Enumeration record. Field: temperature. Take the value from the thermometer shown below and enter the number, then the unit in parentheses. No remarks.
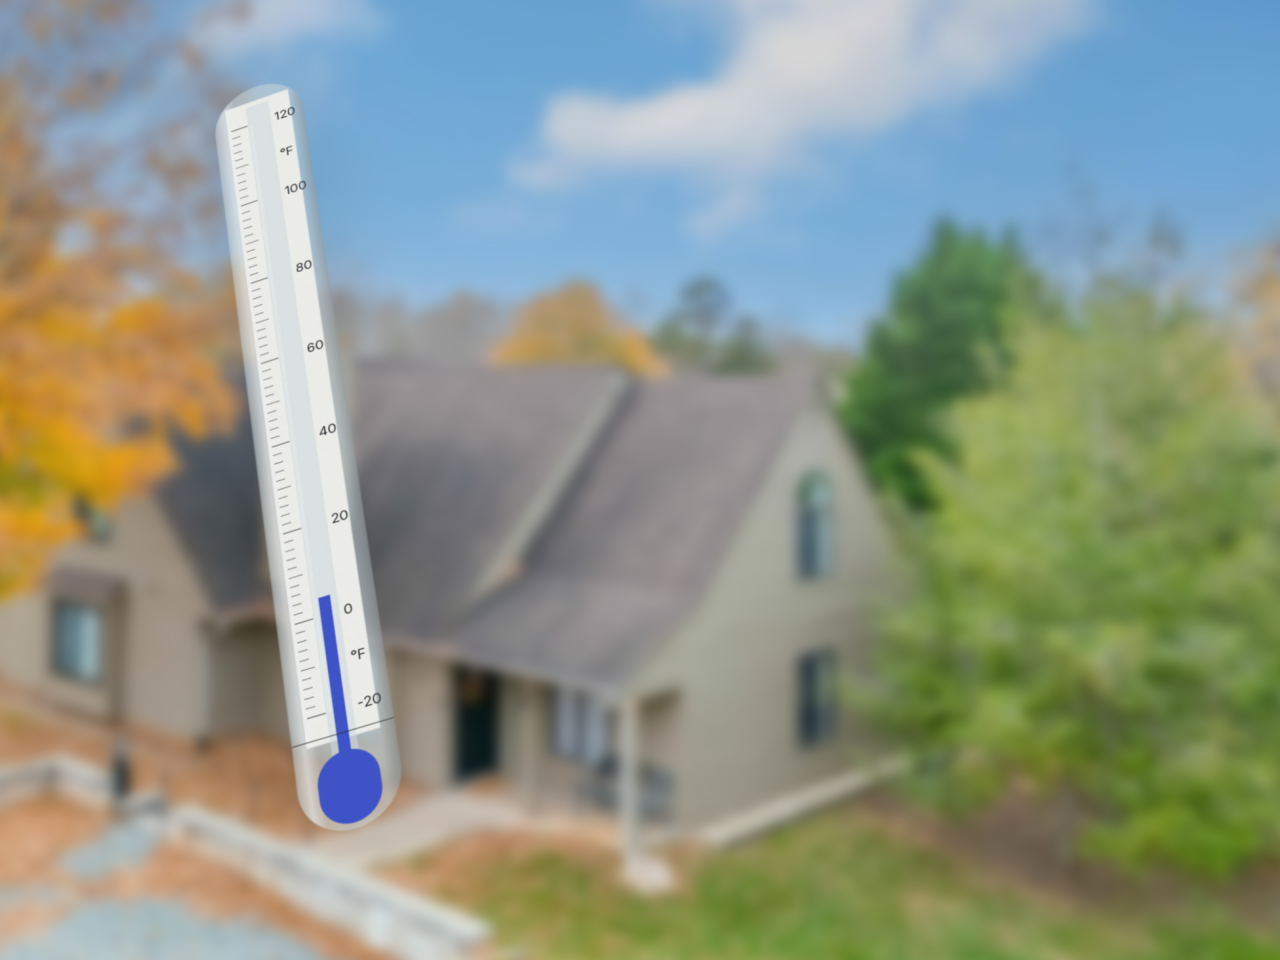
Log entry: 4 (°F)
